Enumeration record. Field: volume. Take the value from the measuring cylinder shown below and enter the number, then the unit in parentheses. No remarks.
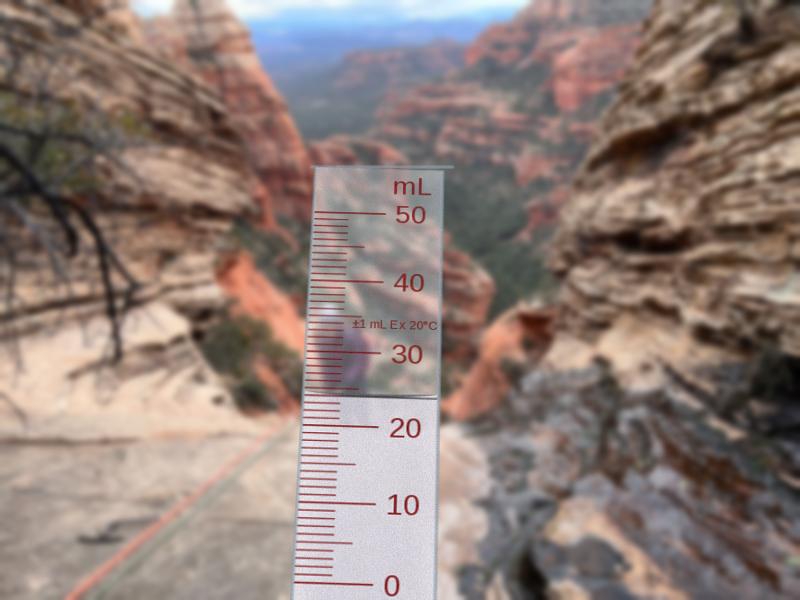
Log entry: 24 (mL)
